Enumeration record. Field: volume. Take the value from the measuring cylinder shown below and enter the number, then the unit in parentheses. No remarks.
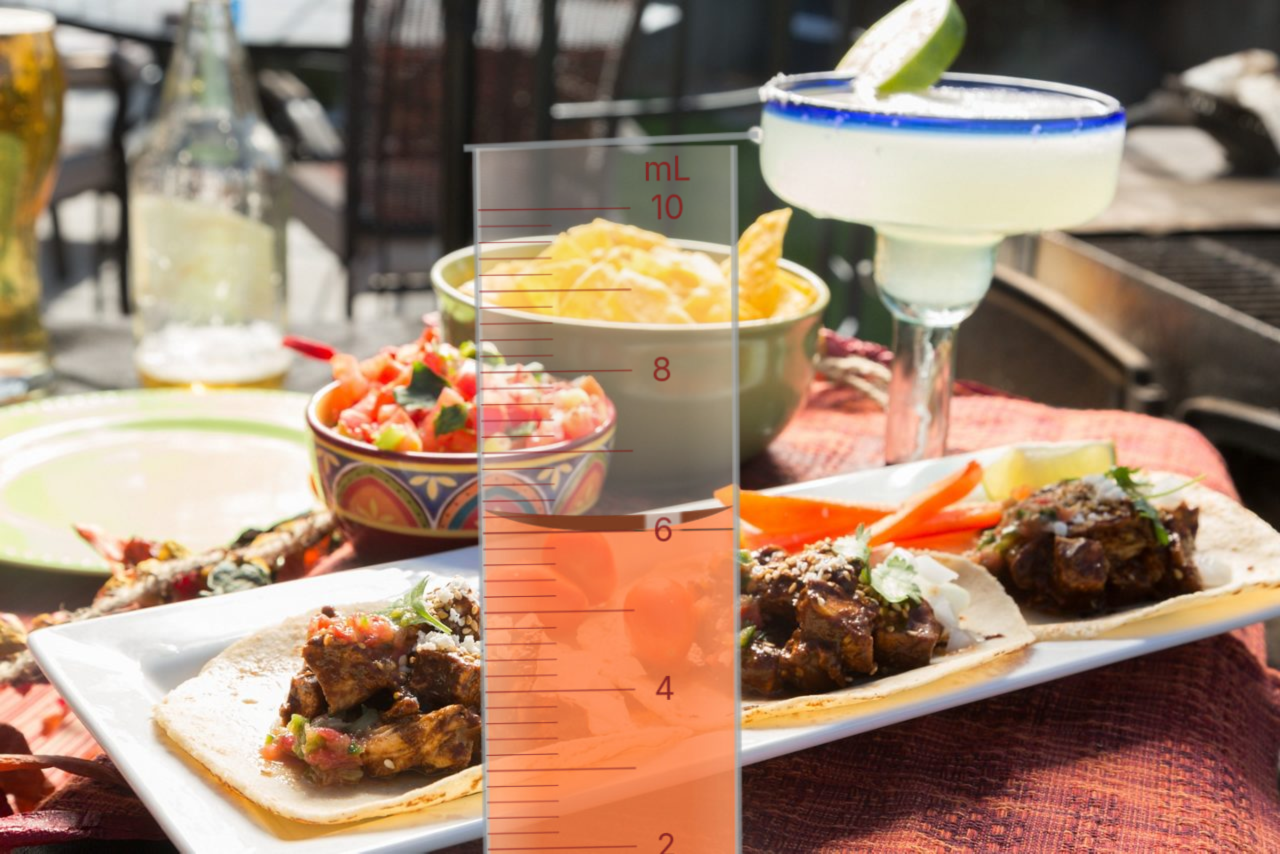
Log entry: 6 (mL)
